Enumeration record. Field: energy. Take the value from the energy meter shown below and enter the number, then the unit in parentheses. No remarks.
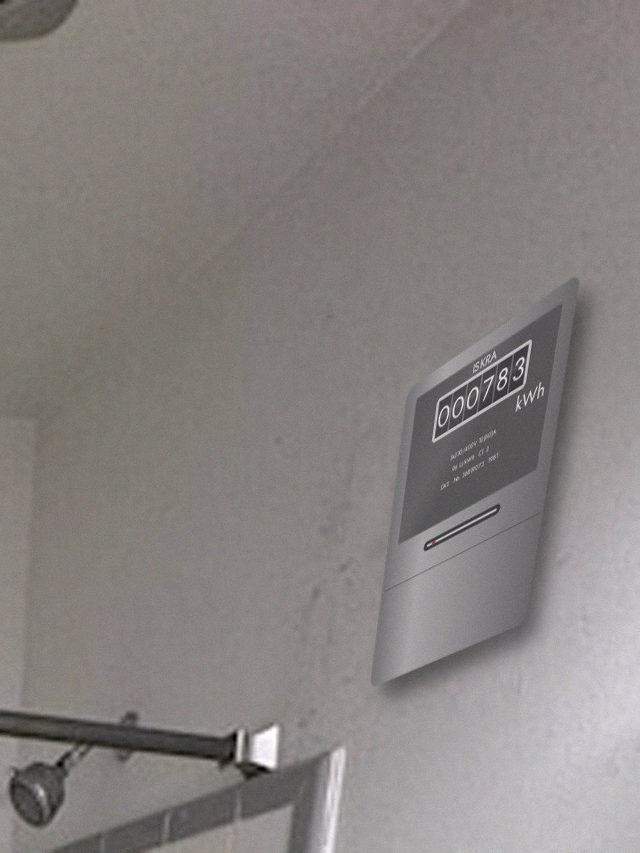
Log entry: 783 (kWh)
